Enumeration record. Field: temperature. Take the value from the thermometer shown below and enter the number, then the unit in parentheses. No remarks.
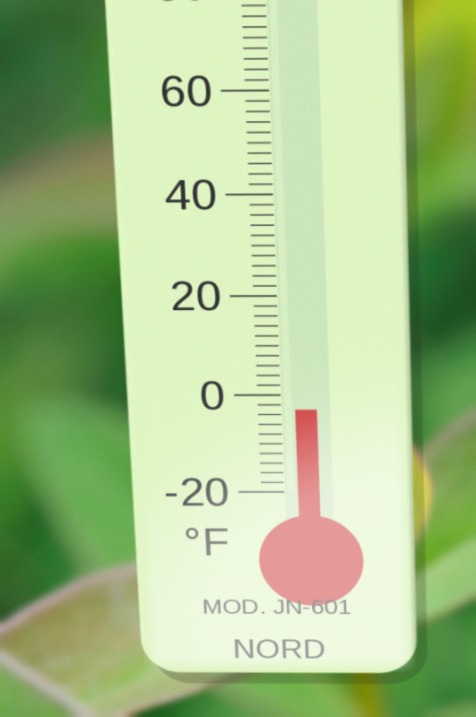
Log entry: -3 (°F)
